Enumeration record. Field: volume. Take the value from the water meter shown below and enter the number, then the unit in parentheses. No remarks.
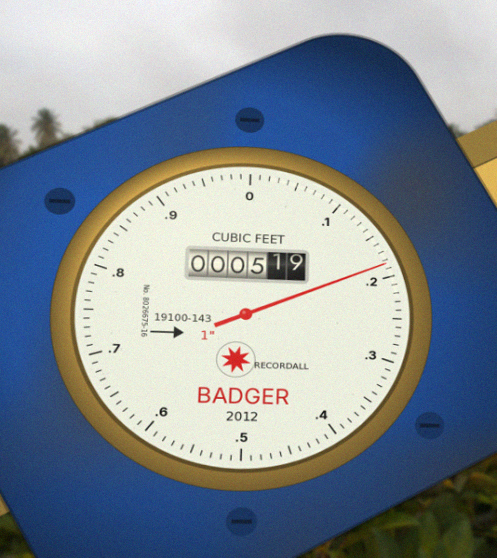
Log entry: 519.18 (ft³)
